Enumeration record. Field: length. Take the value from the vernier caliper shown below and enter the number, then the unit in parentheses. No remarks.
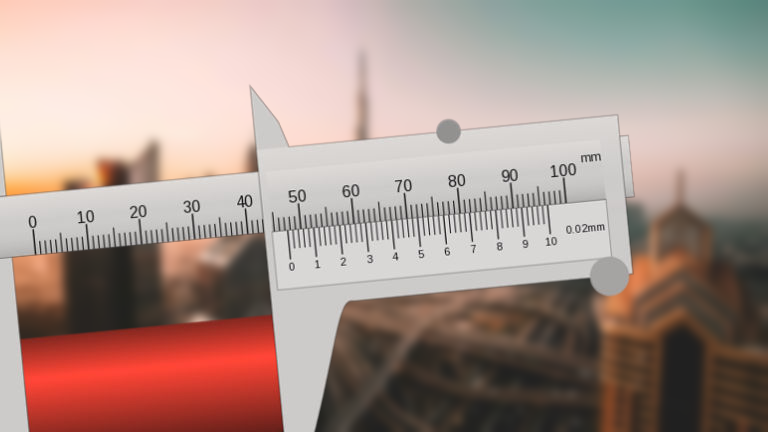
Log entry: 47.5 (mm)
